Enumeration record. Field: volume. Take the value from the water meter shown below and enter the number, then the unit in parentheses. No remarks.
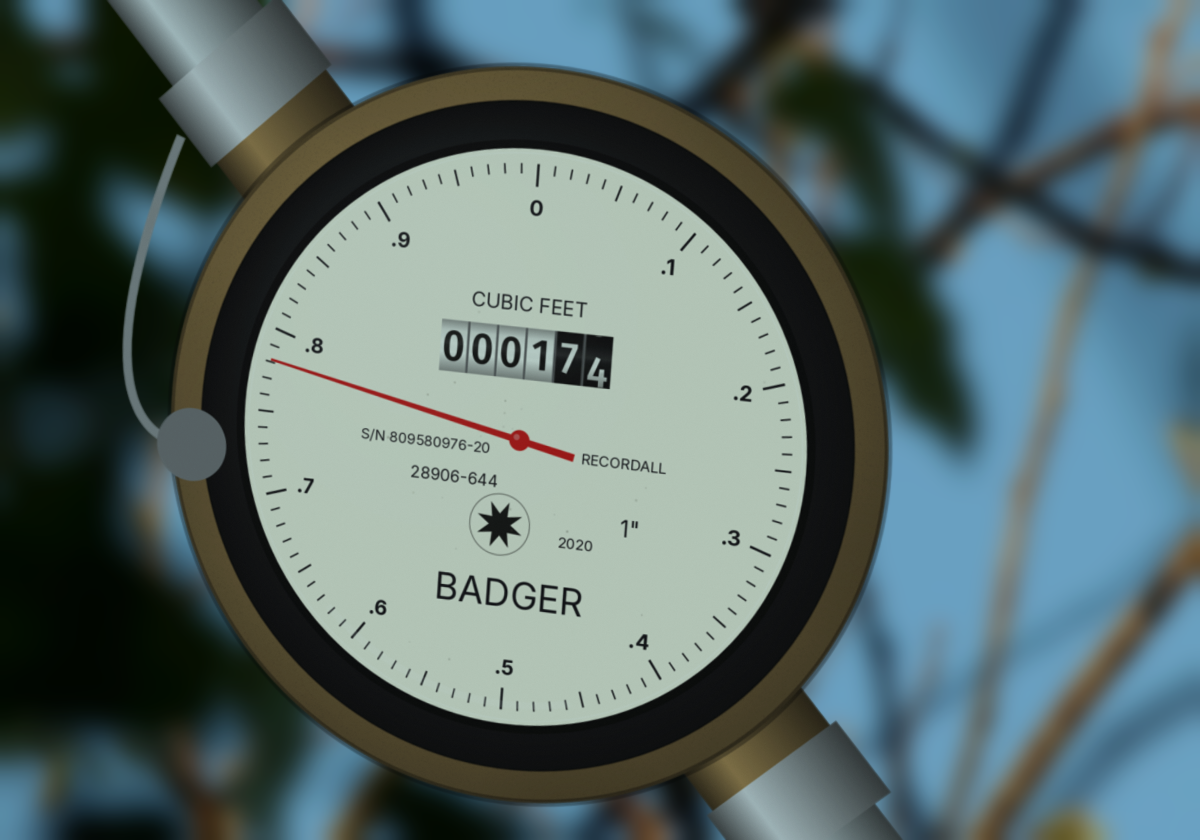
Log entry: 173.78 (ft³)
